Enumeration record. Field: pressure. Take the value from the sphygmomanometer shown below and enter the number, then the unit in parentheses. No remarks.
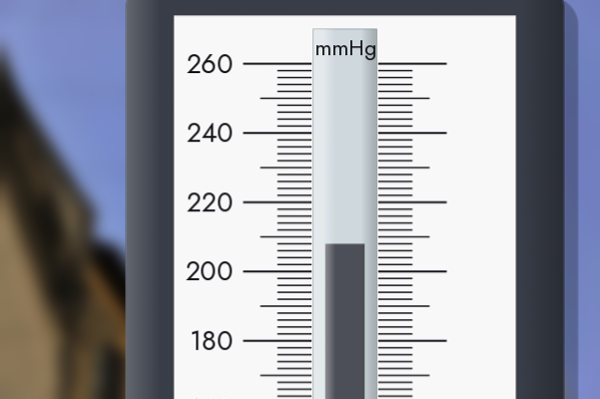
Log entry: 208 (mmHg)
